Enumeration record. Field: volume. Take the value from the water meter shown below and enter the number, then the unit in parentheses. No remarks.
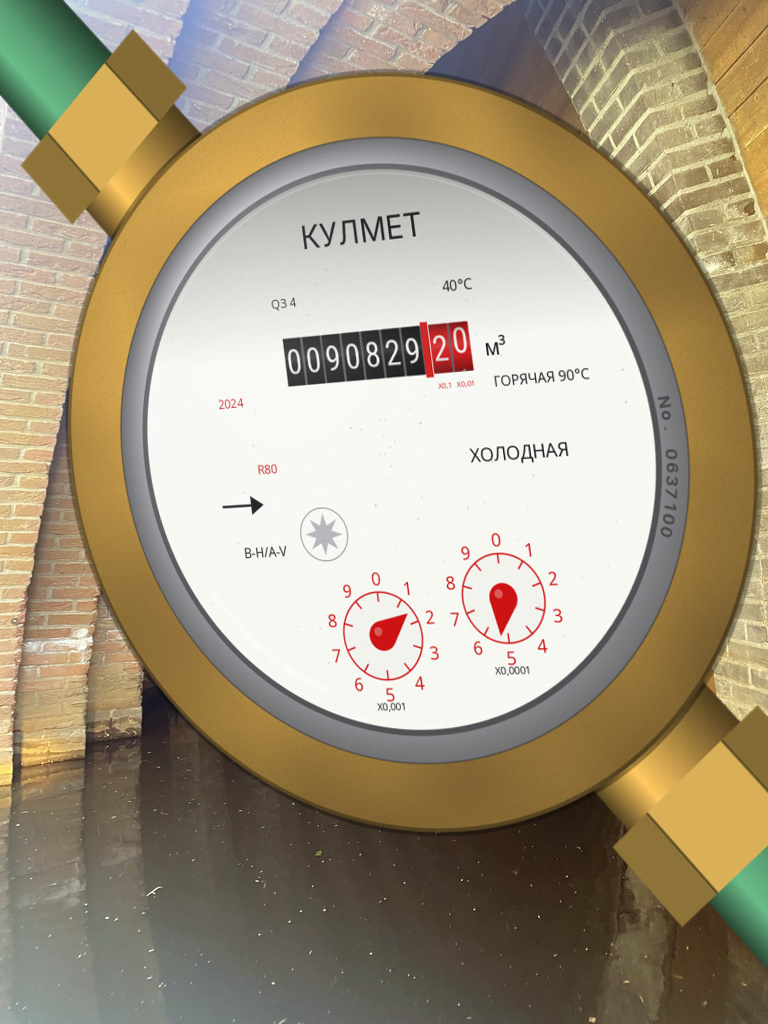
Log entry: 90829.2015 (m³)
